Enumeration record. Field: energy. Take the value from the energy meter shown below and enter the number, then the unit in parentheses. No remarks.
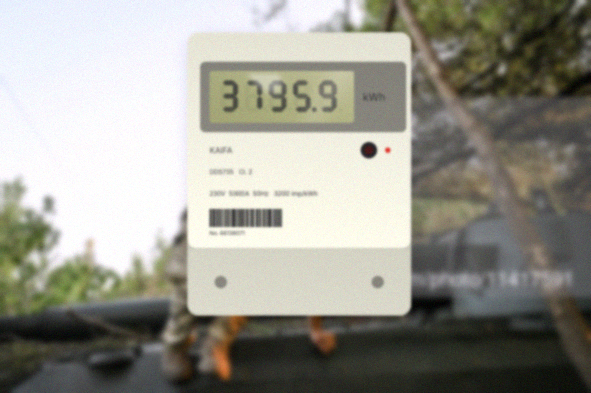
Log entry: 3795.9 (kWh)
